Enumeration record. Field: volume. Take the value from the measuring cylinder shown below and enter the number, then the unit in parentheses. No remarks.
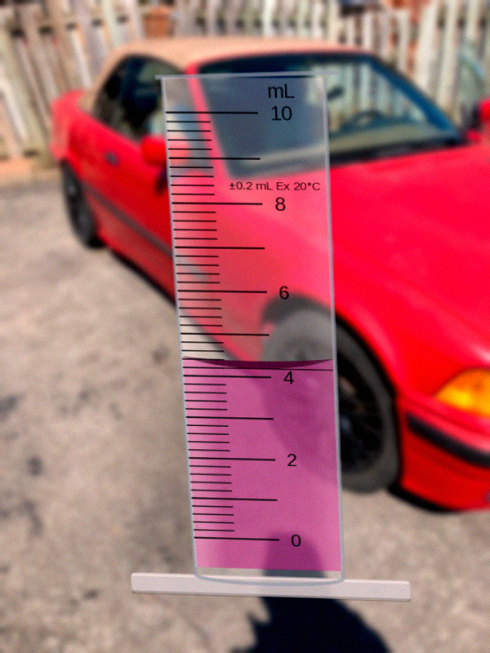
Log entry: 4.2 (mL)
